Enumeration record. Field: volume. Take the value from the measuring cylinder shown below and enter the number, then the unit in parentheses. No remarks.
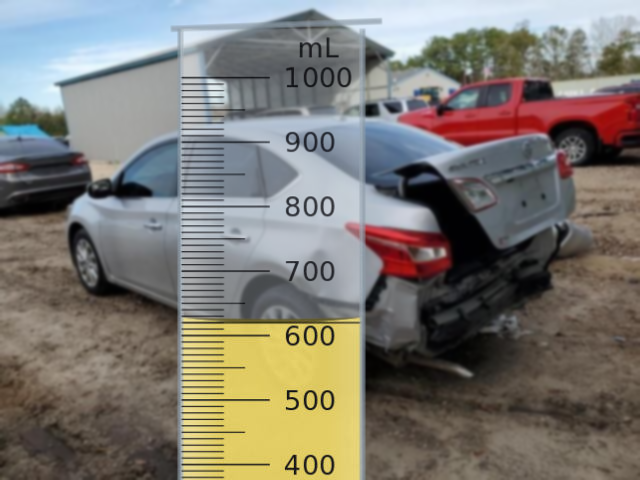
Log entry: 620 (mL)
